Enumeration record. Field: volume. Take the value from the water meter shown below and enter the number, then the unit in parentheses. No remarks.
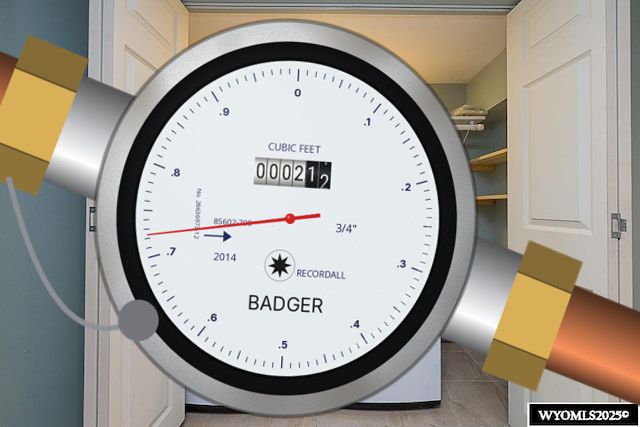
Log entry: 211.72 (ft³)
